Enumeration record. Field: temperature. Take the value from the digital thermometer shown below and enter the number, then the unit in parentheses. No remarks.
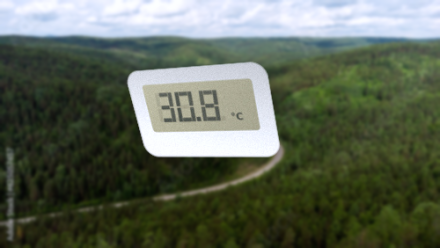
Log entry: 30.8 (°C)
